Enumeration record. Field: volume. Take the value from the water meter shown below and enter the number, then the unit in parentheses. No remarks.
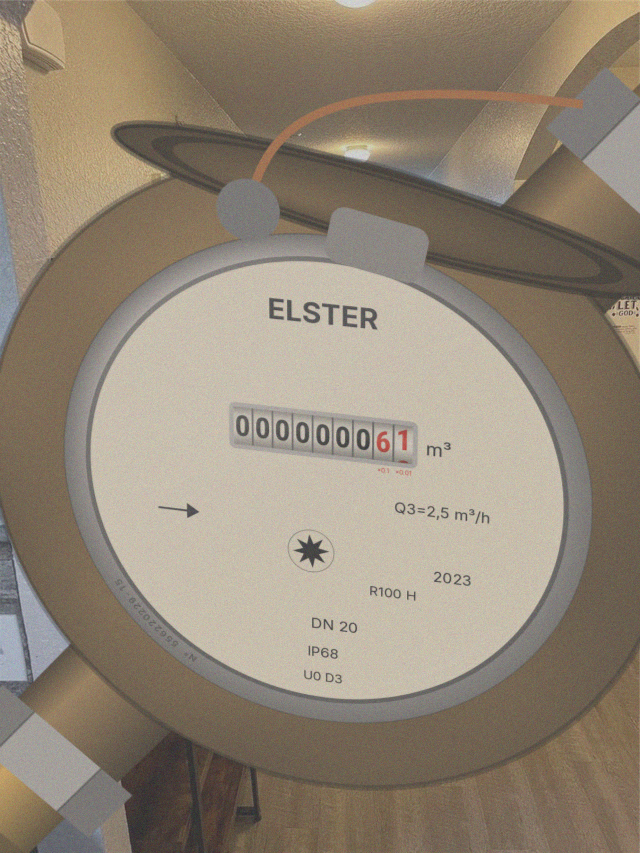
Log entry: 0.61 (m³)
